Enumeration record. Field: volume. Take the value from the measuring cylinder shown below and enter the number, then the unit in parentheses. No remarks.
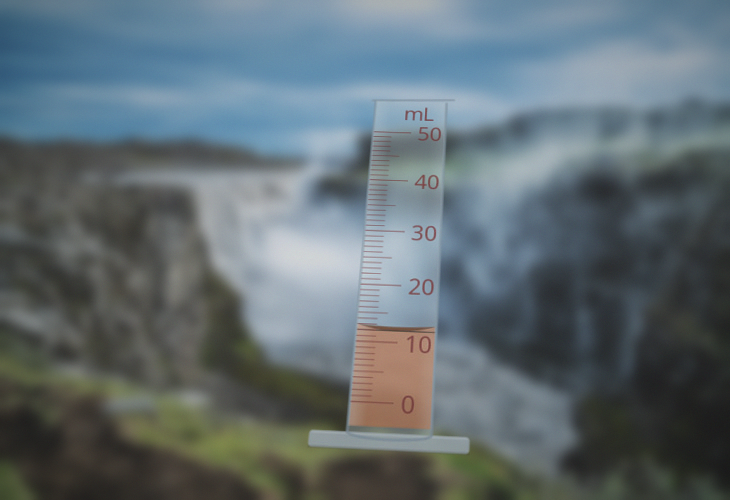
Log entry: 12 (mL)
